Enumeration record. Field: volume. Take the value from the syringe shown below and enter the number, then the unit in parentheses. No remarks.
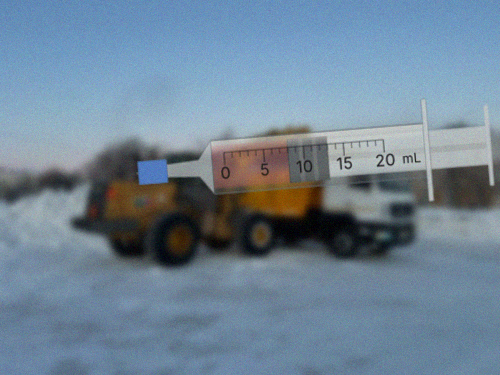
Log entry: 8 (mL)
